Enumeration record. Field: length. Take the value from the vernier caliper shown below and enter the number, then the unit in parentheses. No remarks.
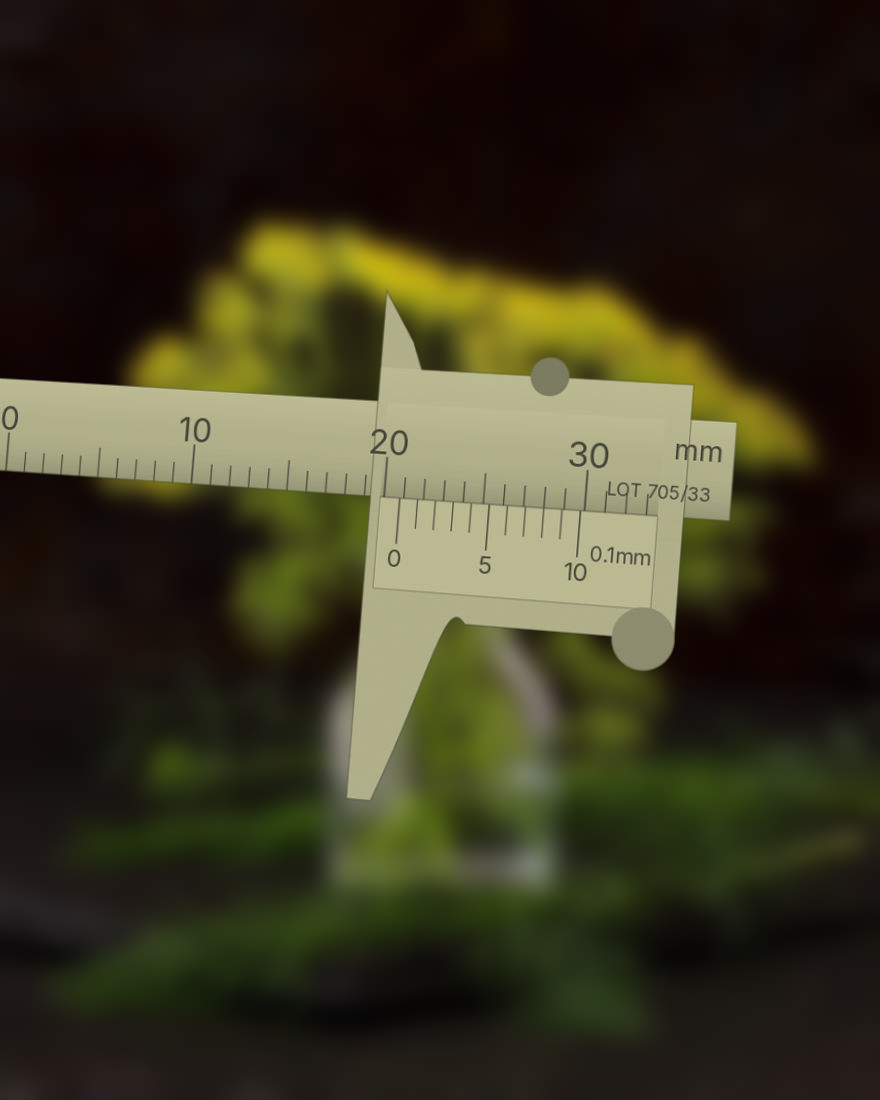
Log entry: 20.8 (mm)
